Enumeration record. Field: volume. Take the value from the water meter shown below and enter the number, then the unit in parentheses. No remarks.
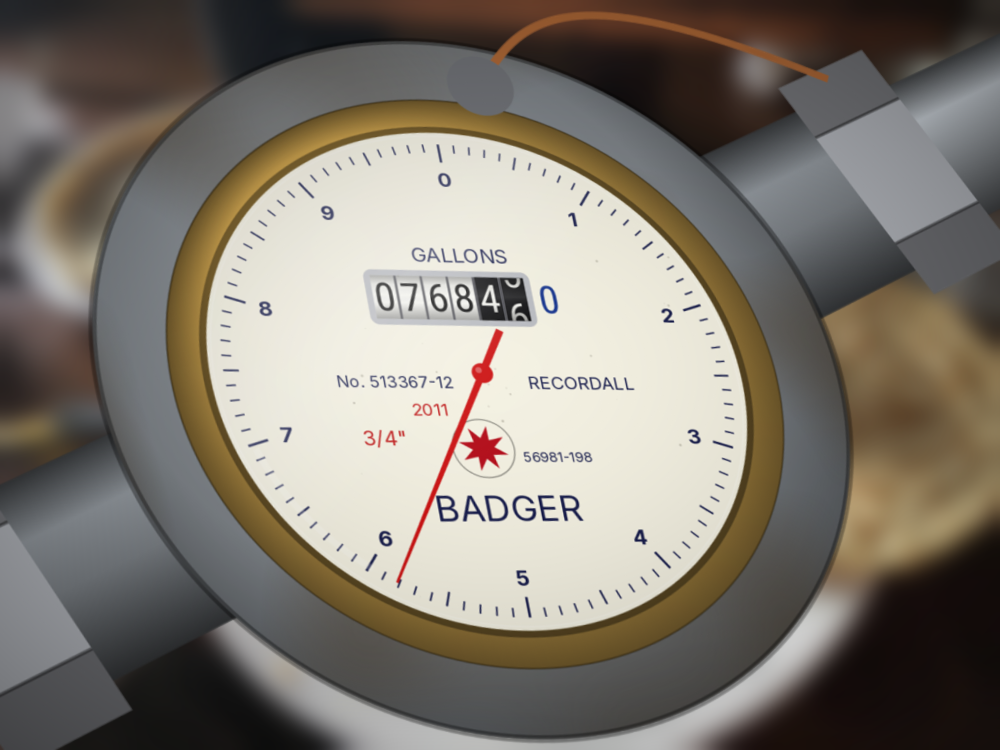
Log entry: 768455.8 (gal)
